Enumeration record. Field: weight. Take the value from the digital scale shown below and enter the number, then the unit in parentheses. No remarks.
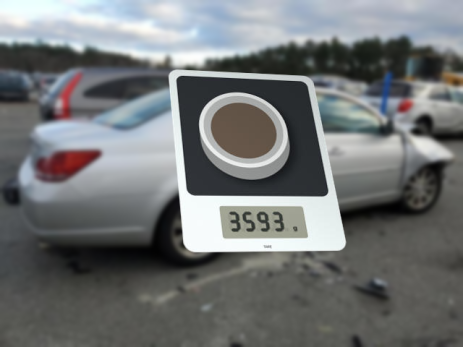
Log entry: 3593 (g)
